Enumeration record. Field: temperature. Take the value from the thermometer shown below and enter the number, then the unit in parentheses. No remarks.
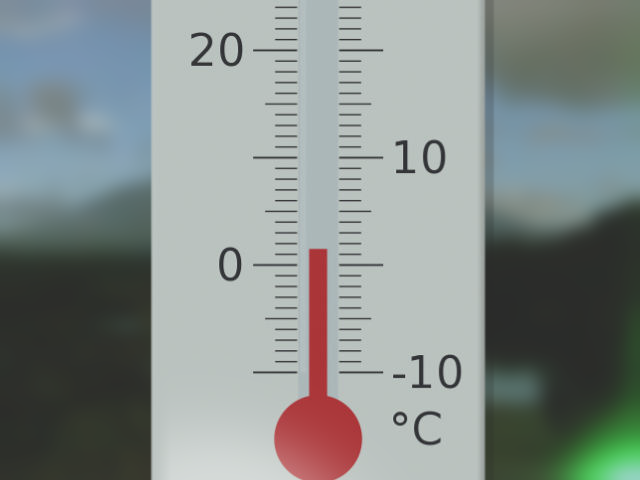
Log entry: 1.5 (°C)
